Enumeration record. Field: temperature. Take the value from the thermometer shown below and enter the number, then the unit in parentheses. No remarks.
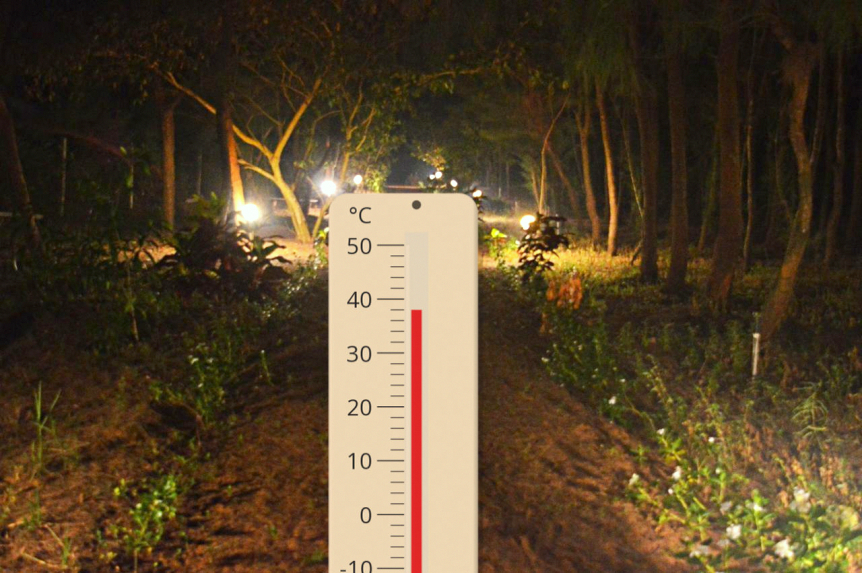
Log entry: 38 (°C)
